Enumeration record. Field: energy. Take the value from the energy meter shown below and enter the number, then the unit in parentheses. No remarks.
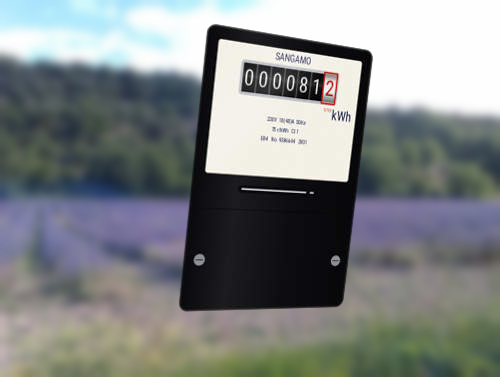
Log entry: 81.2 (kWh)
